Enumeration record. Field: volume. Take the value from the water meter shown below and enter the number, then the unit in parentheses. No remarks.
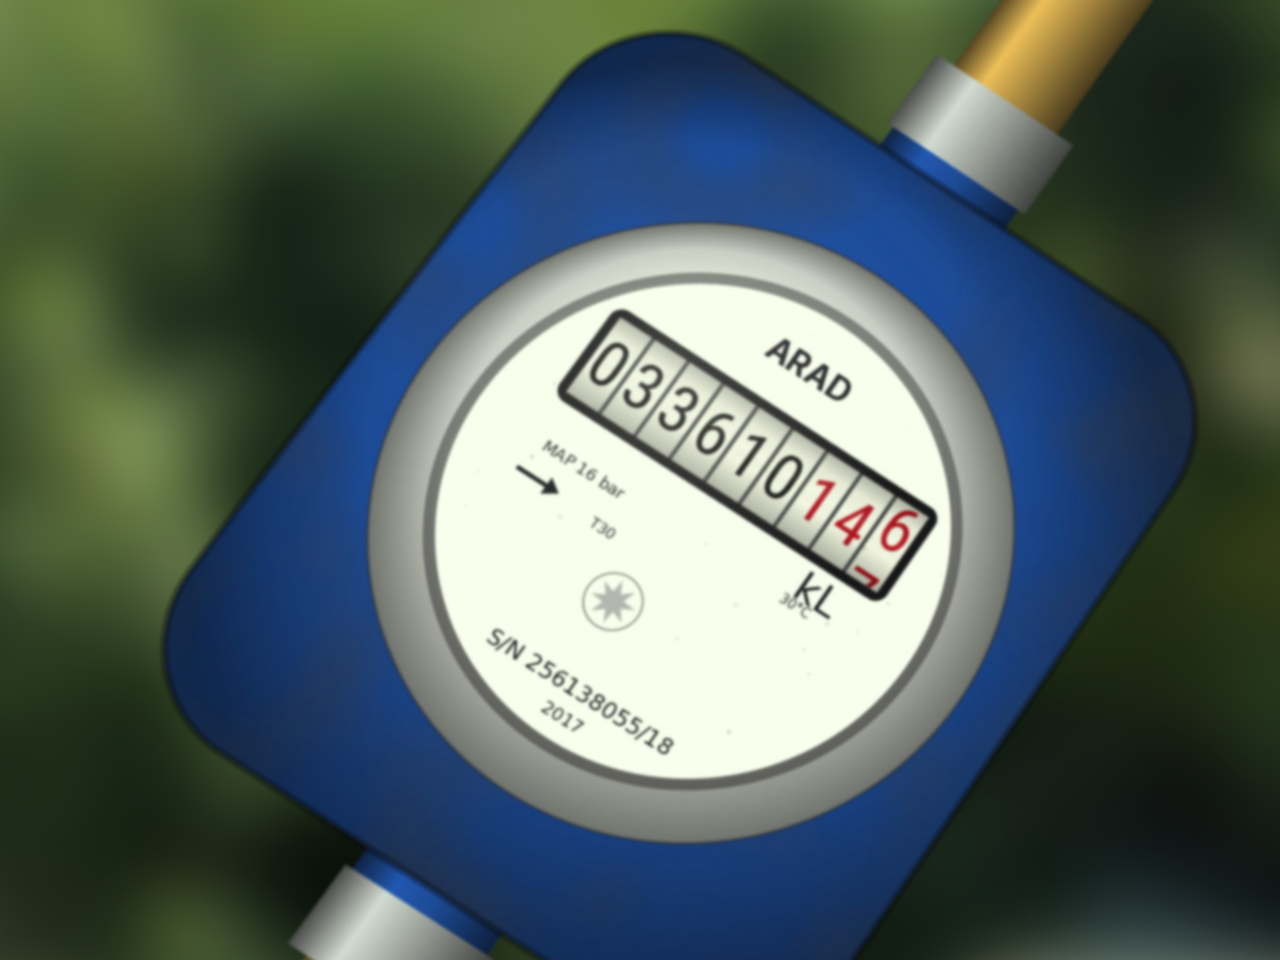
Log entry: 33610.146 (kL)
